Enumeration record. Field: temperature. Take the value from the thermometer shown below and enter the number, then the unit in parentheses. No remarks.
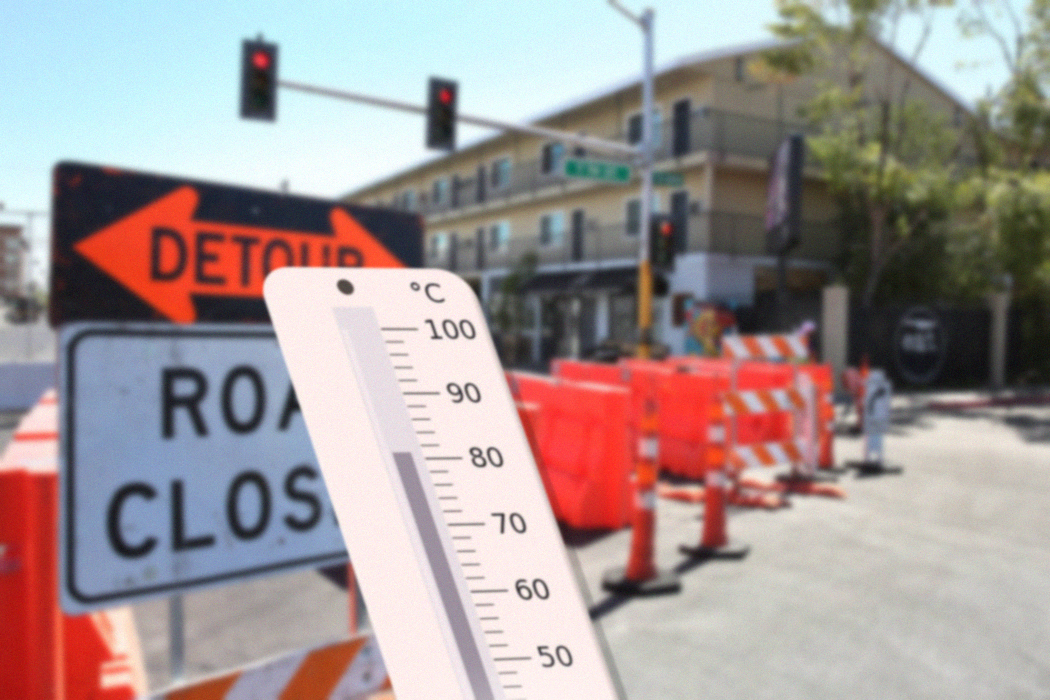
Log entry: 81 (°C)
